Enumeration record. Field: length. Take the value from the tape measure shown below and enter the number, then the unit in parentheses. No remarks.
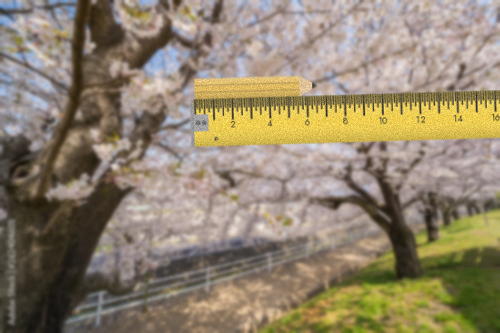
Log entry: 6.5 (in)
